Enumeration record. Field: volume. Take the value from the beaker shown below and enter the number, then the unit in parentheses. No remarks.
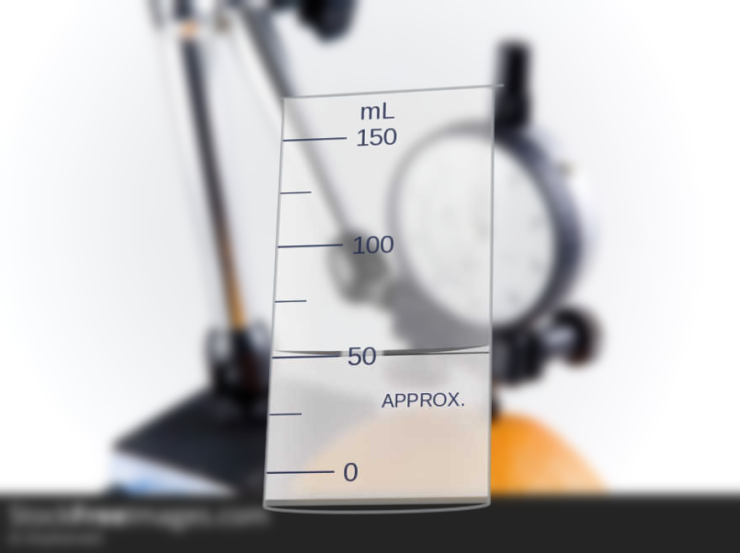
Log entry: 50 (mL)
